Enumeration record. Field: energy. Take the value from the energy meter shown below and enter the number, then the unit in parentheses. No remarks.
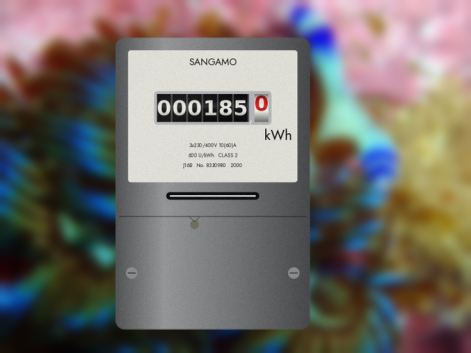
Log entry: 185.0 (kWh)
